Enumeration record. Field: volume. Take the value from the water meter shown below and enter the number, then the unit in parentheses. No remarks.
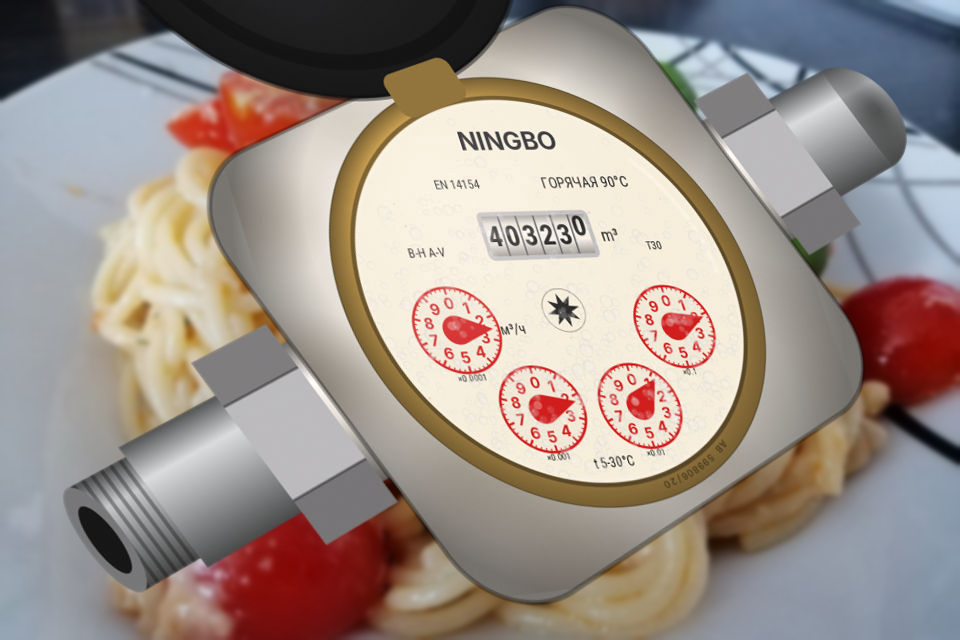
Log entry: 403230.2122 (m³)
